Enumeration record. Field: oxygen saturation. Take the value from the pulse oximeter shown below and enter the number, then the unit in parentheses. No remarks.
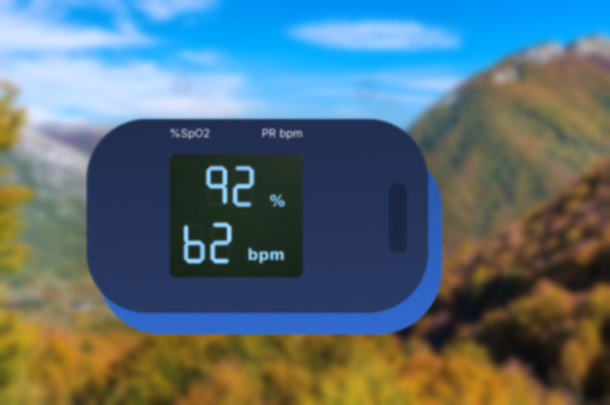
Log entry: 92 (%)
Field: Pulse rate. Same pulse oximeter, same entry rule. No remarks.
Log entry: 62 (bpm)
